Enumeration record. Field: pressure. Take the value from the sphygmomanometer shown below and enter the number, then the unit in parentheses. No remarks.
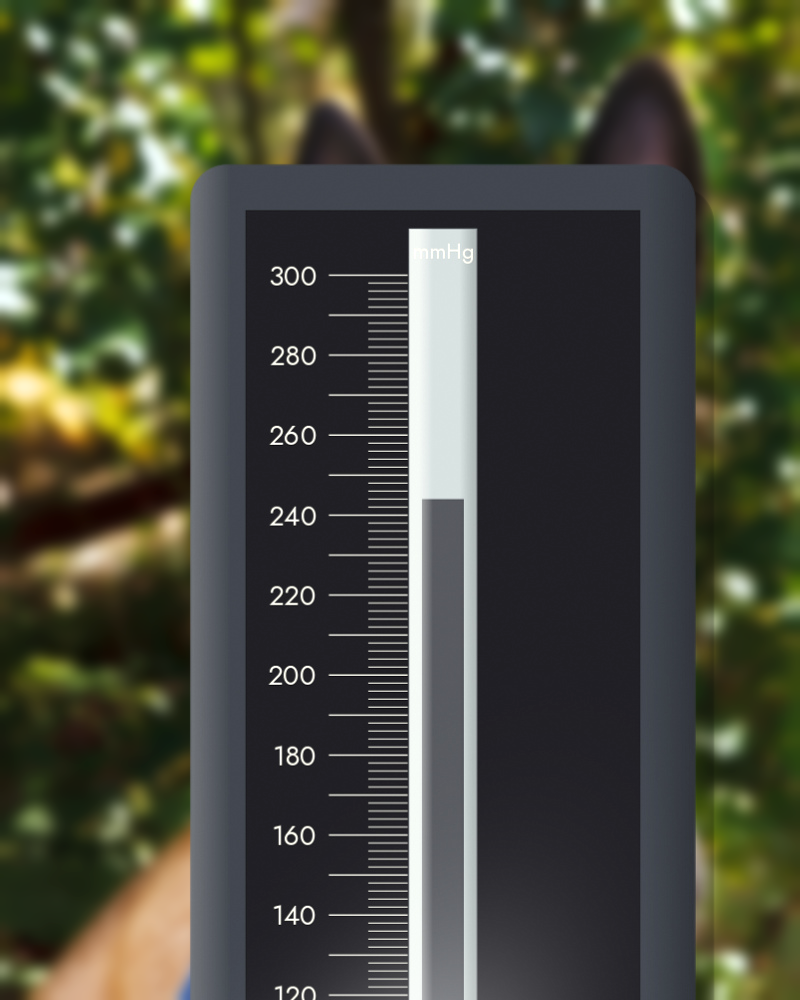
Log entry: 244 (mmHg)
